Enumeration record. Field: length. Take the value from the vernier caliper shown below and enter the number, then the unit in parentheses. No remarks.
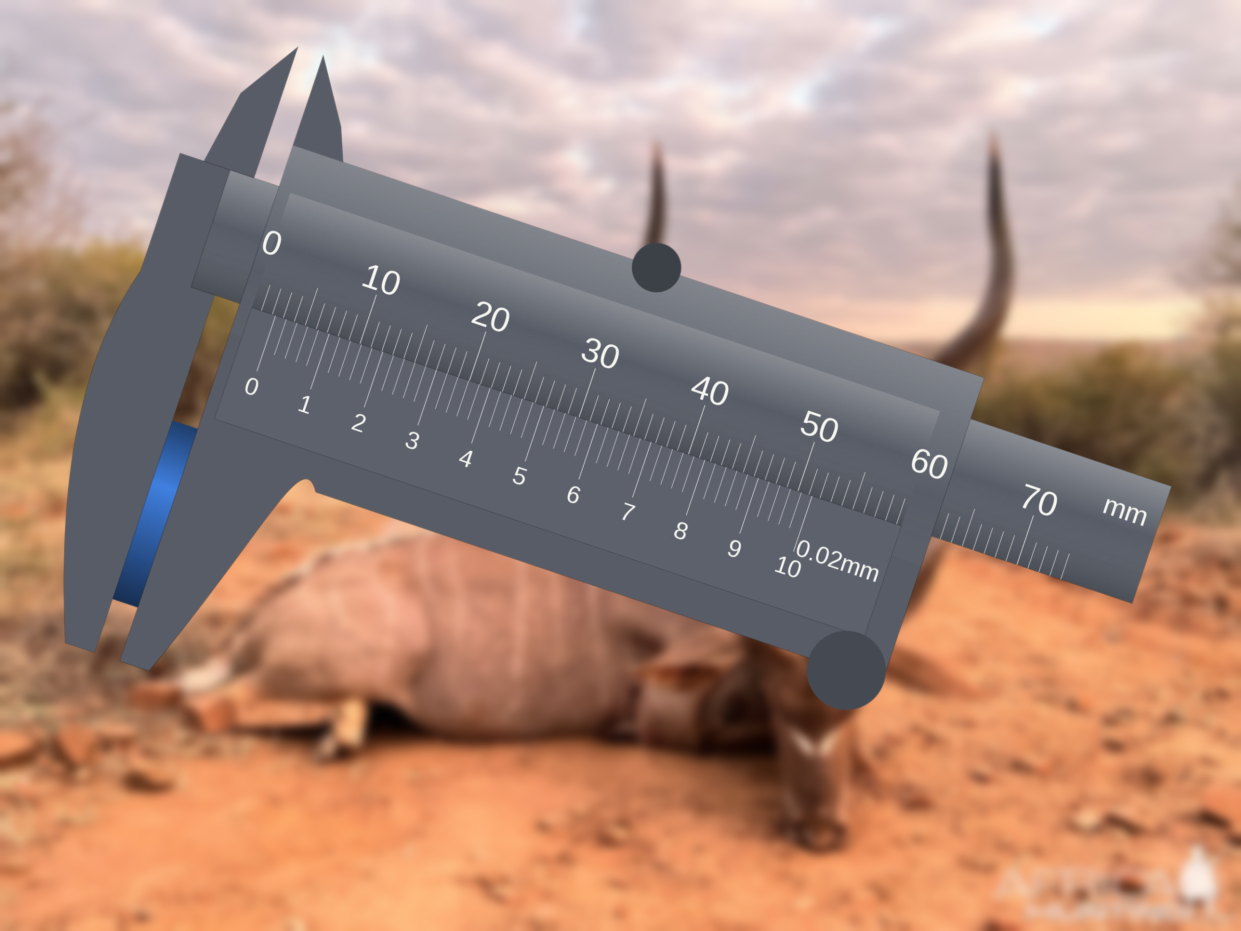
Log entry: 2.3 (mm)
